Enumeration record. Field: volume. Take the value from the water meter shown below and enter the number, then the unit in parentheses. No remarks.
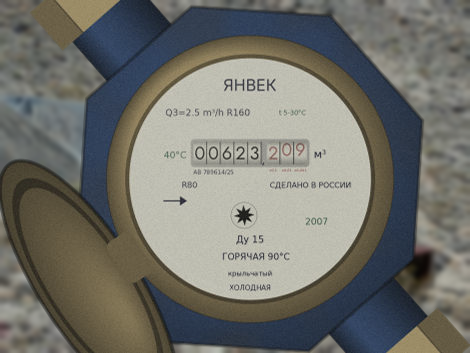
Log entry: 623.209 (m³)
